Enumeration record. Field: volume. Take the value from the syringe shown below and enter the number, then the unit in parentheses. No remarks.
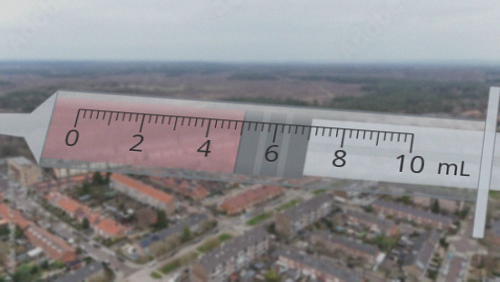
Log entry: 5 (mL)
